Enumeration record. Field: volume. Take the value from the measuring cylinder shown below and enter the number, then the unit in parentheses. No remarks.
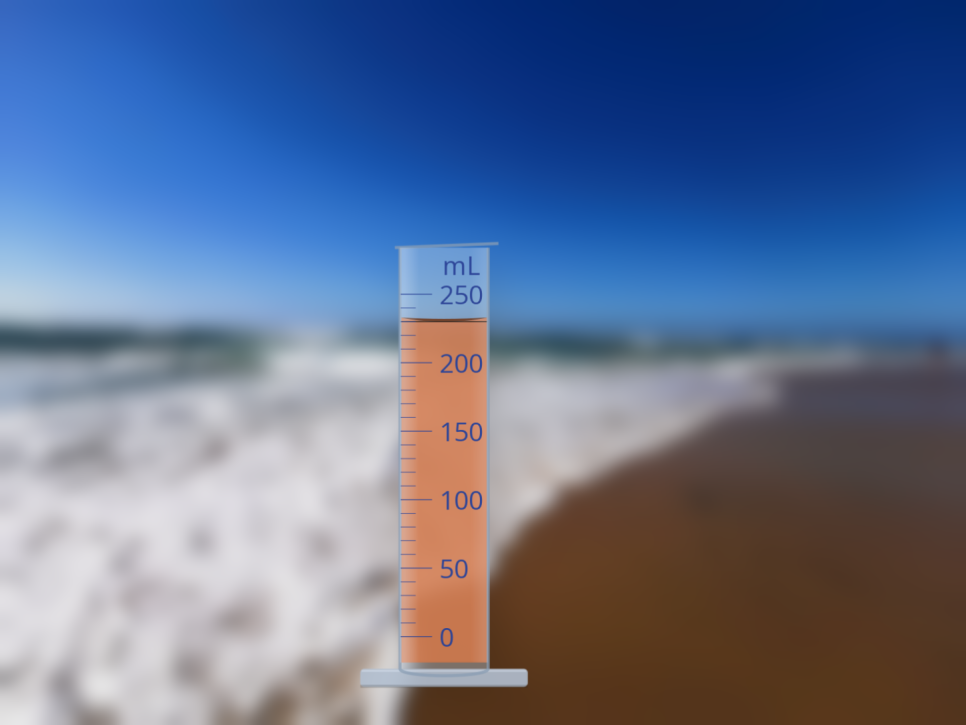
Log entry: 230 (mL)
